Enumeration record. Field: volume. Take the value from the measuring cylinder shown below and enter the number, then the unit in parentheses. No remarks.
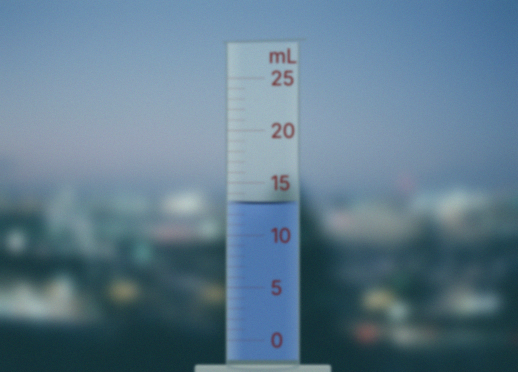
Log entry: 13 (mL)
